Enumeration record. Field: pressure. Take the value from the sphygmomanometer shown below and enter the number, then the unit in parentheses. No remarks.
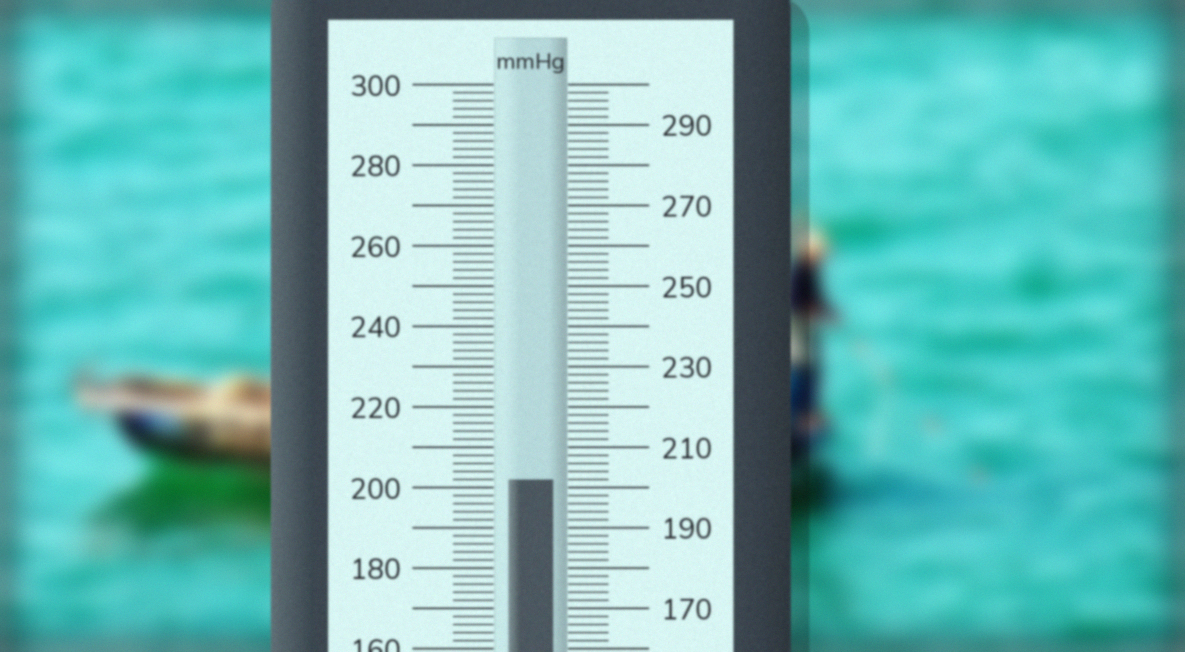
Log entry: 202 (mmHg)
